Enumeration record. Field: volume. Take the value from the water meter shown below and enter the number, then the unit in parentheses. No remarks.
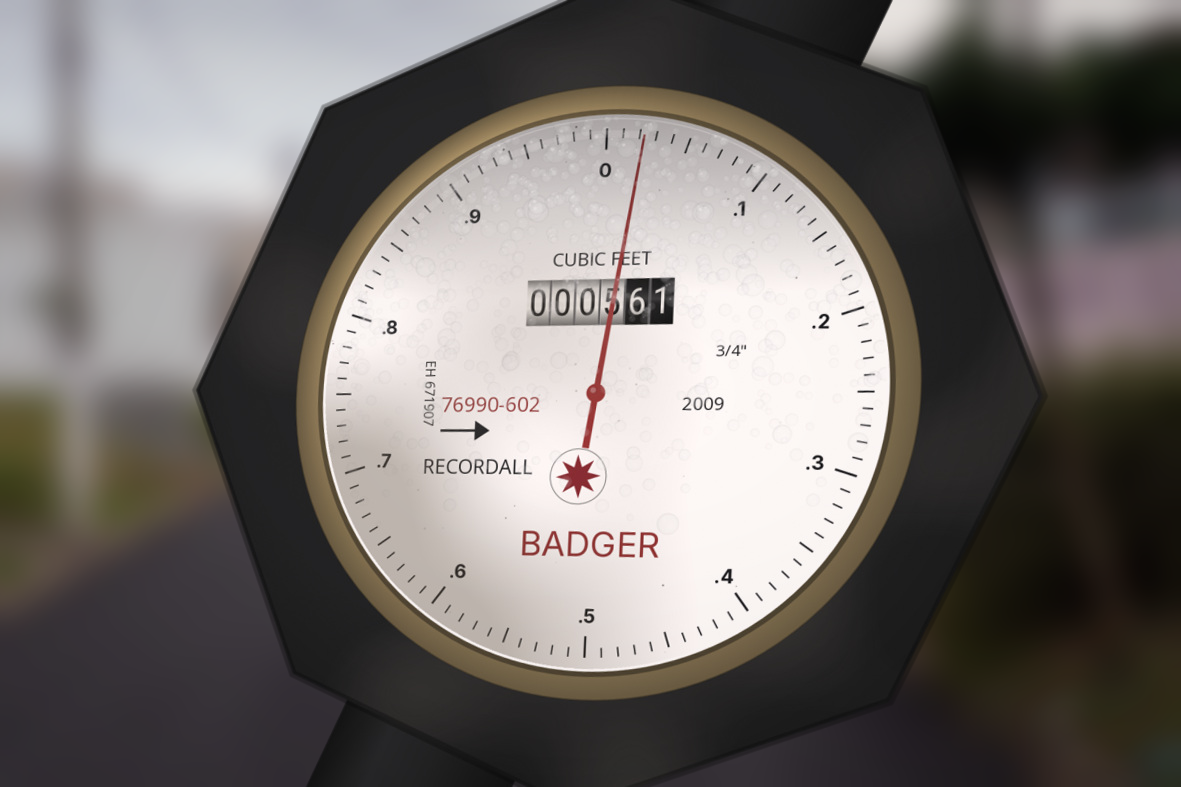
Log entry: 561.02 (ft³)
